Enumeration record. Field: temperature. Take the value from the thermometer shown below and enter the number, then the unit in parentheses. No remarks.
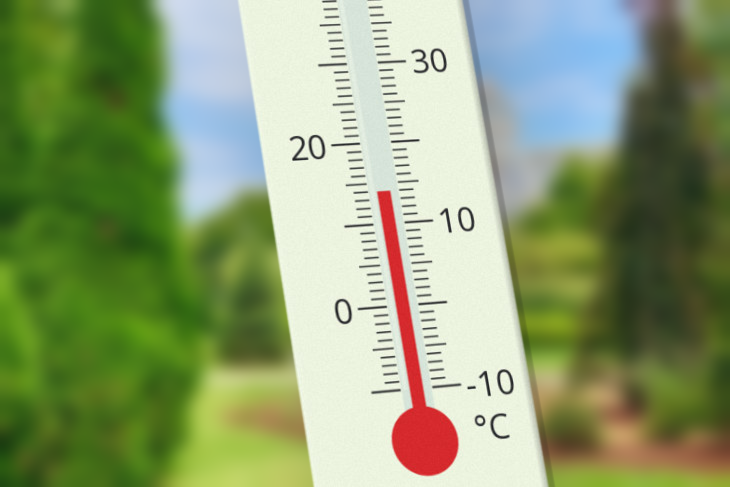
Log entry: 14 (°C)
